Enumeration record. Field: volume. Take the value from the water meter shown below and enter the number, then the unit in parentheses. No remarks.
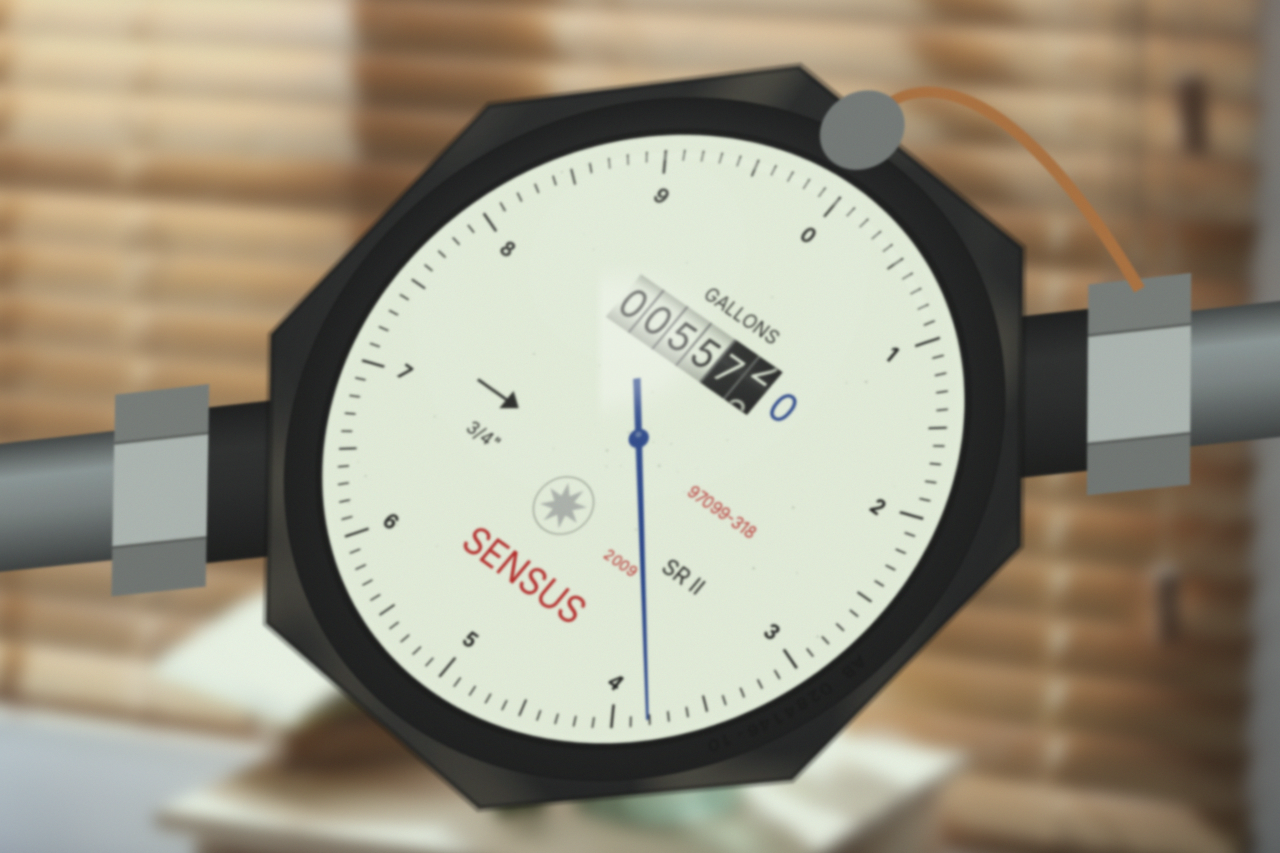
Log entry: 55723.8 (gal)
